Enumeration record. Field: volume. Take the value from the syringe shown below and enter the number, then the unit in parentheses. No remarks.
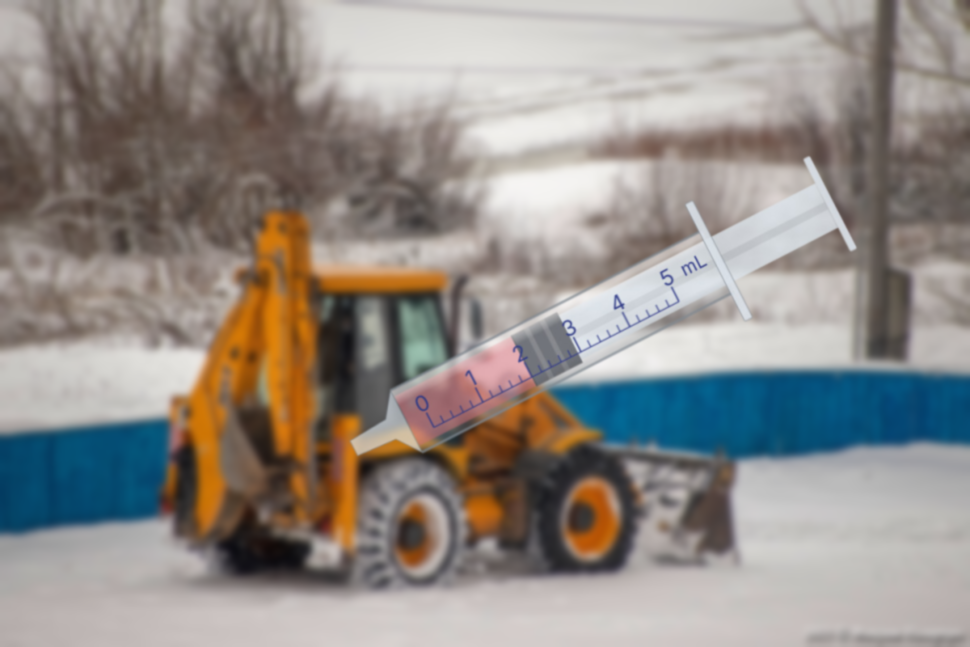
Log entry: 2 (mL)
